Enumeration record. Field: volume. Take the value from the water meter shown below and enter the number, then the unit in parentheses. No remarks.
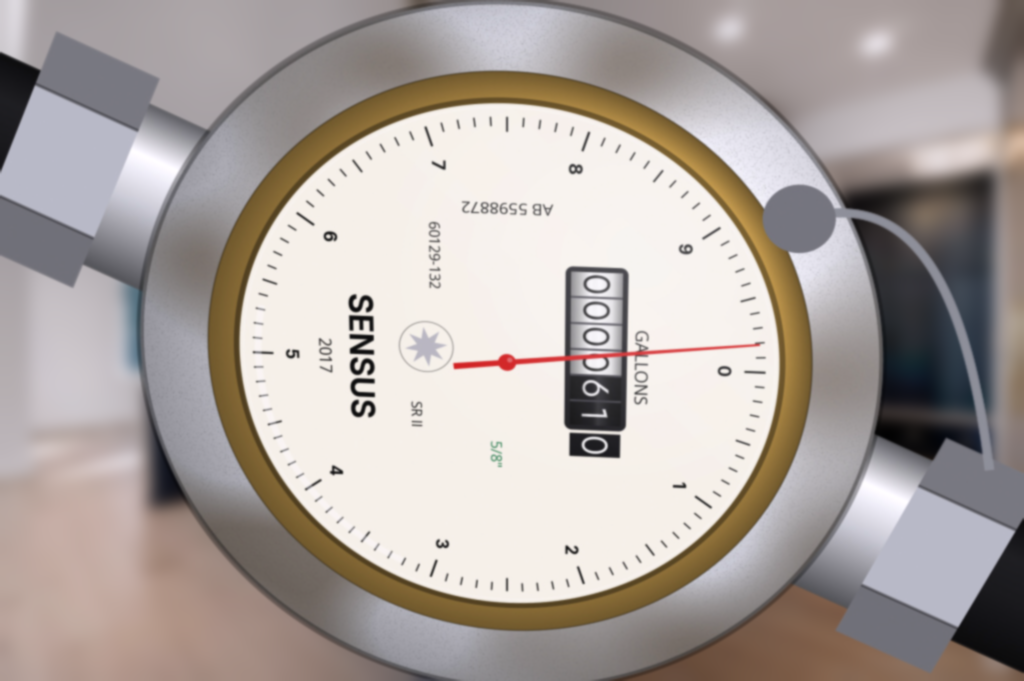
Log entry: 609.8 (gal)
